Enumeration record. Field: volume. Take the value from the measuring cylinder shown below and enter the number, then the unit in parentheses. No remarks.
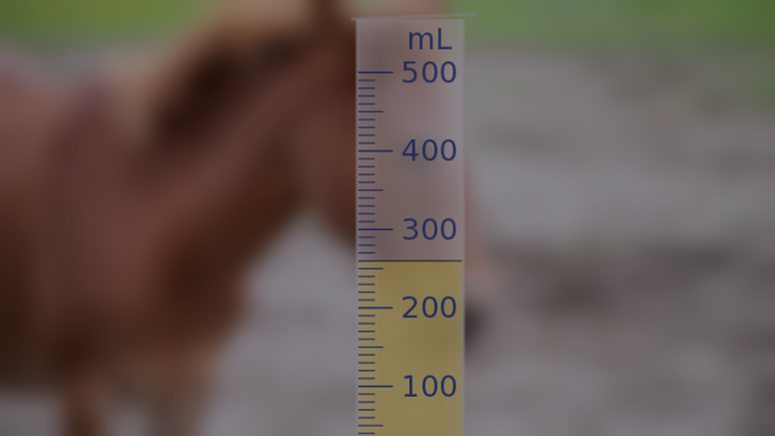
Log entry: 260 (mL)
